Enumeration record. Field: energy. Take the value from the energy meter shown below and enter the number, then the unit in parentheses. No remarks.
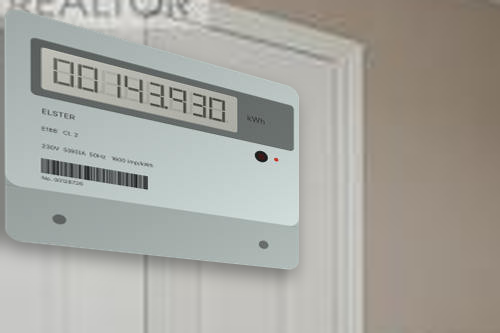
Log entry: 143.930 (kWh)
